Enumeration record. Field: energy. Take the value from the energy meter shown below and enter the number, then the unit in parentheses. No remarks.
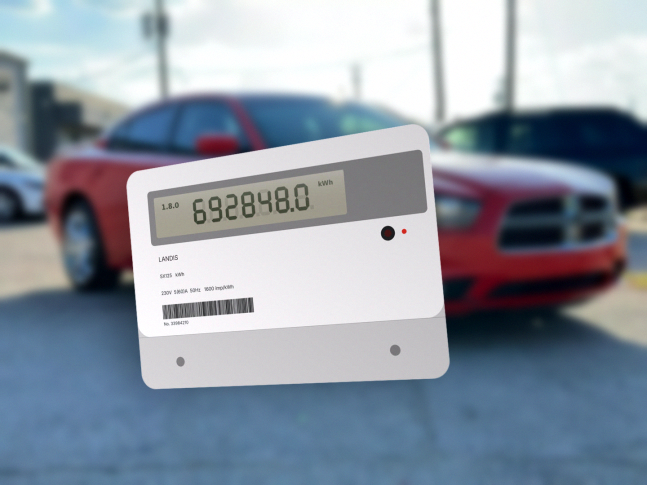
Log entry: 692848.0 (kWh)
